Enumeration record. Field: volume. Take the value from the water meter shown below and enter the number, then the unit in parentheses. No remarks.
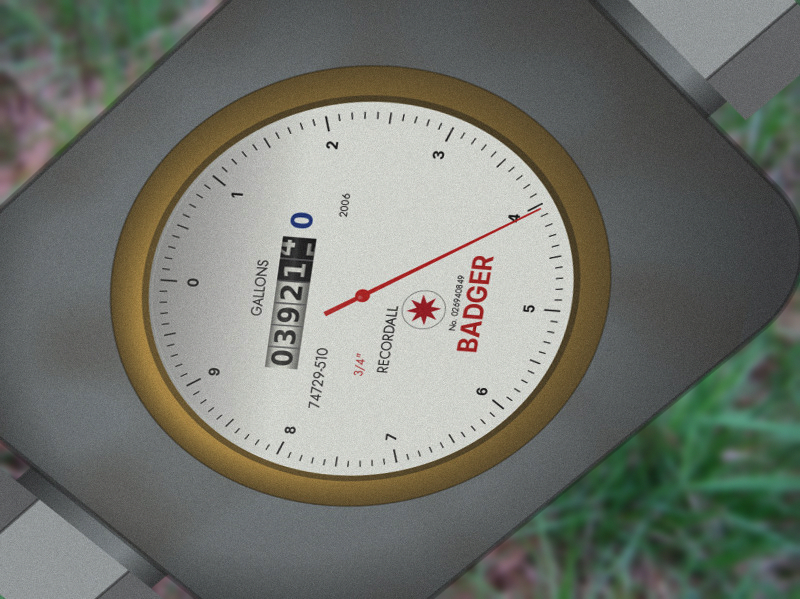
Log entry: 392144.0 (gal)
